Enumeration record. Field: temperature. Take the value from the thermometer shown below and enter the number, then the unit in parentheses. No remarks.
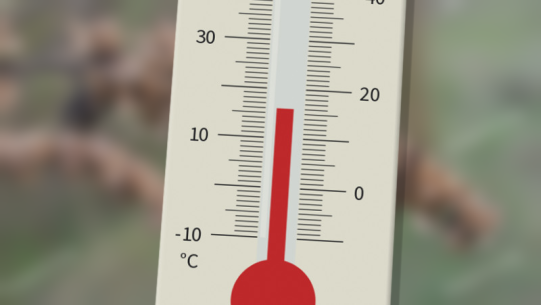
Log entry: 16 (°C)
